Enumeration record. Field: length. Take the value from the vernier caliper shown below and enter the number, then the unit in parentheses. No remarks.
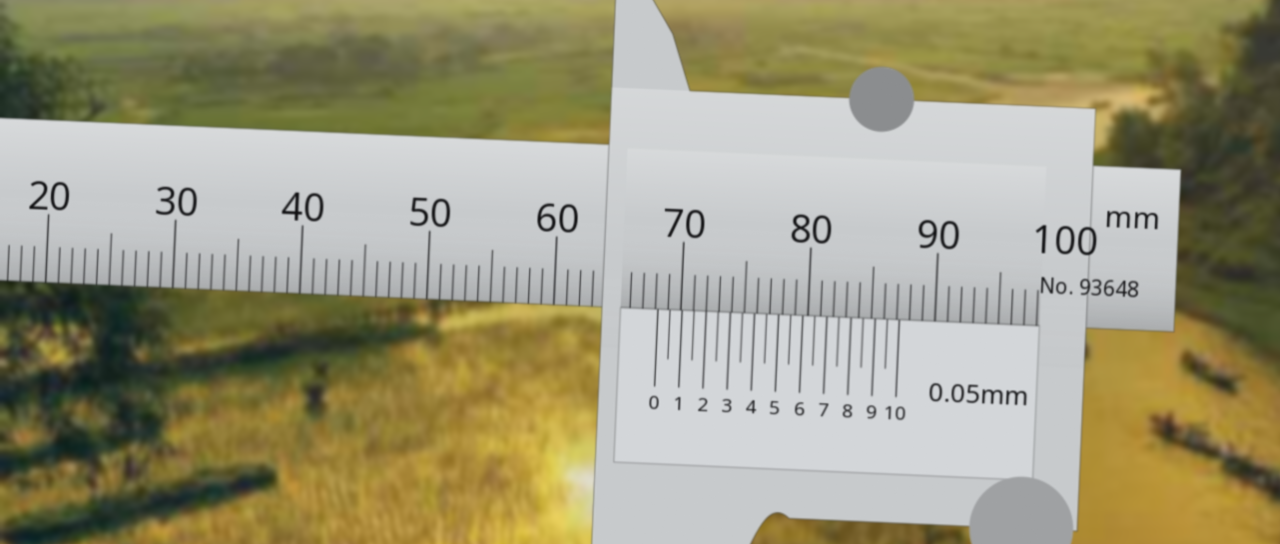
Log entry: 68.2 (mm)
